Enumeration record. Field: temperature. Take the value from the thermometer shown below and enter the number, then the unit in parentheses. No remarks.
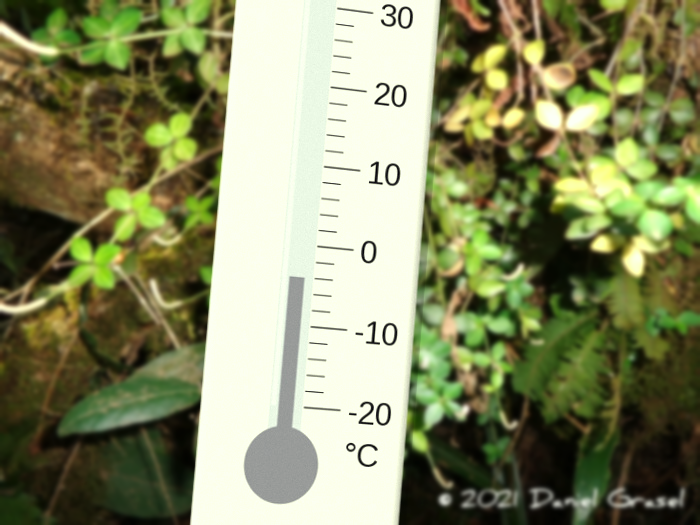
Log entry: -4 (°C)
